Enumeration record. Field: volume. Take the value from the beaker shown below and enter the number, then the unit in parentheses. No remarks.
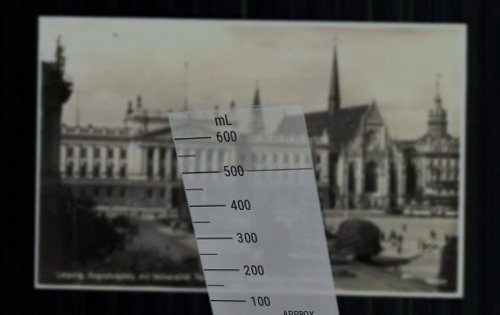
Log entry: 500 (mL)
